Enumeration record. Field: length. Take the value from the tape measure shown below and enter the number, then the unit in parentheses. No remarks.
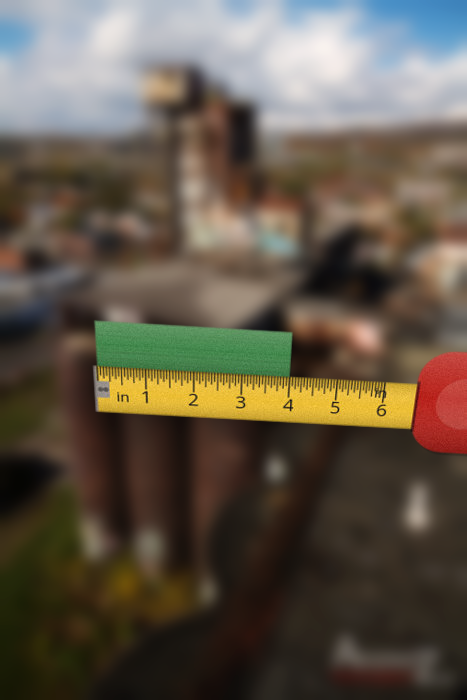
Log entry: 4 (in)
